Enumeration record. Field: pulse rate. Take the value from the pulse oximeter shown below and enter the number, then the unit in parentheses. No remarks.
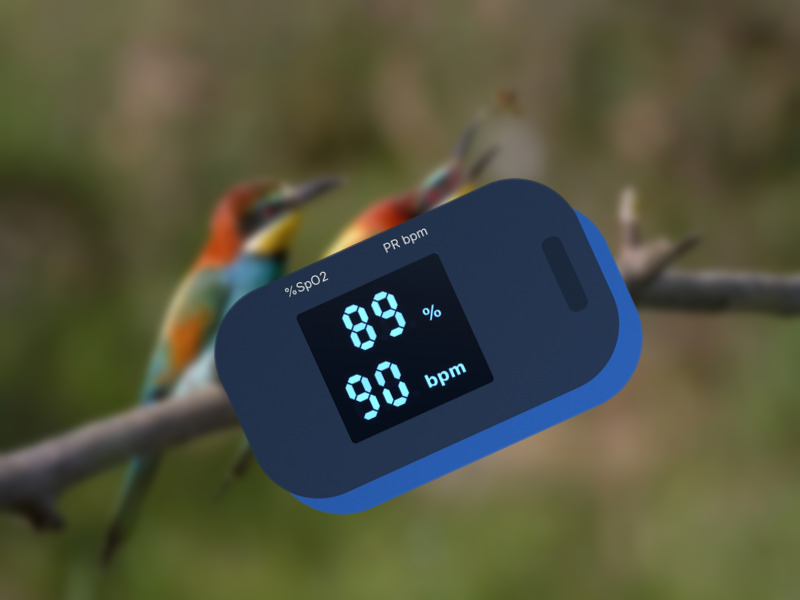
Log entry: 90 (bpm)
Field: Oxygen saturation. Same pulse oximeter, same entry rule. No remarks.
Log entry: 89 (%)
